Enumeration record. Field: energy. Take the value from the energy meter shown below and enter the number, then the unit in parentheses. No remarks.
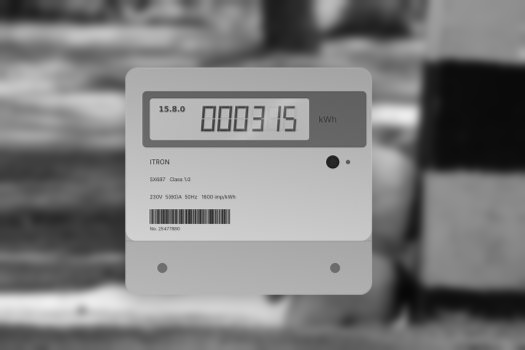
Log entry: 315 (kWh)
